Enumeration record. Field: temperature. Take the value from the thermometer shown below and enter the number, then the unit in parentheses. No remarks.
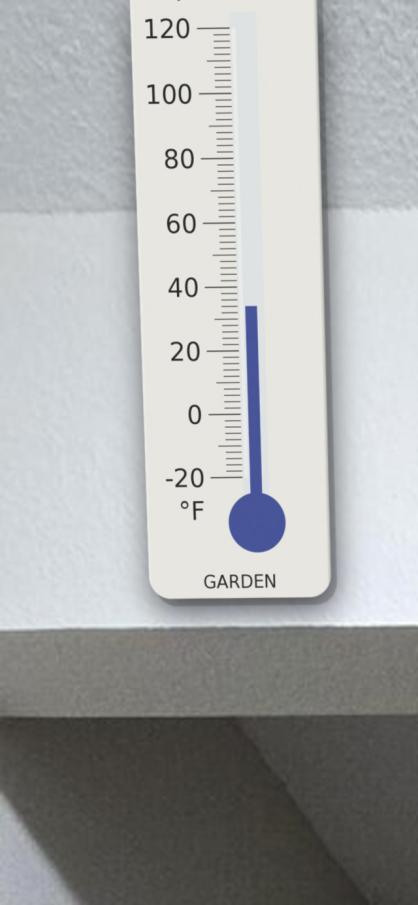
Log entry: 34 (°F)
